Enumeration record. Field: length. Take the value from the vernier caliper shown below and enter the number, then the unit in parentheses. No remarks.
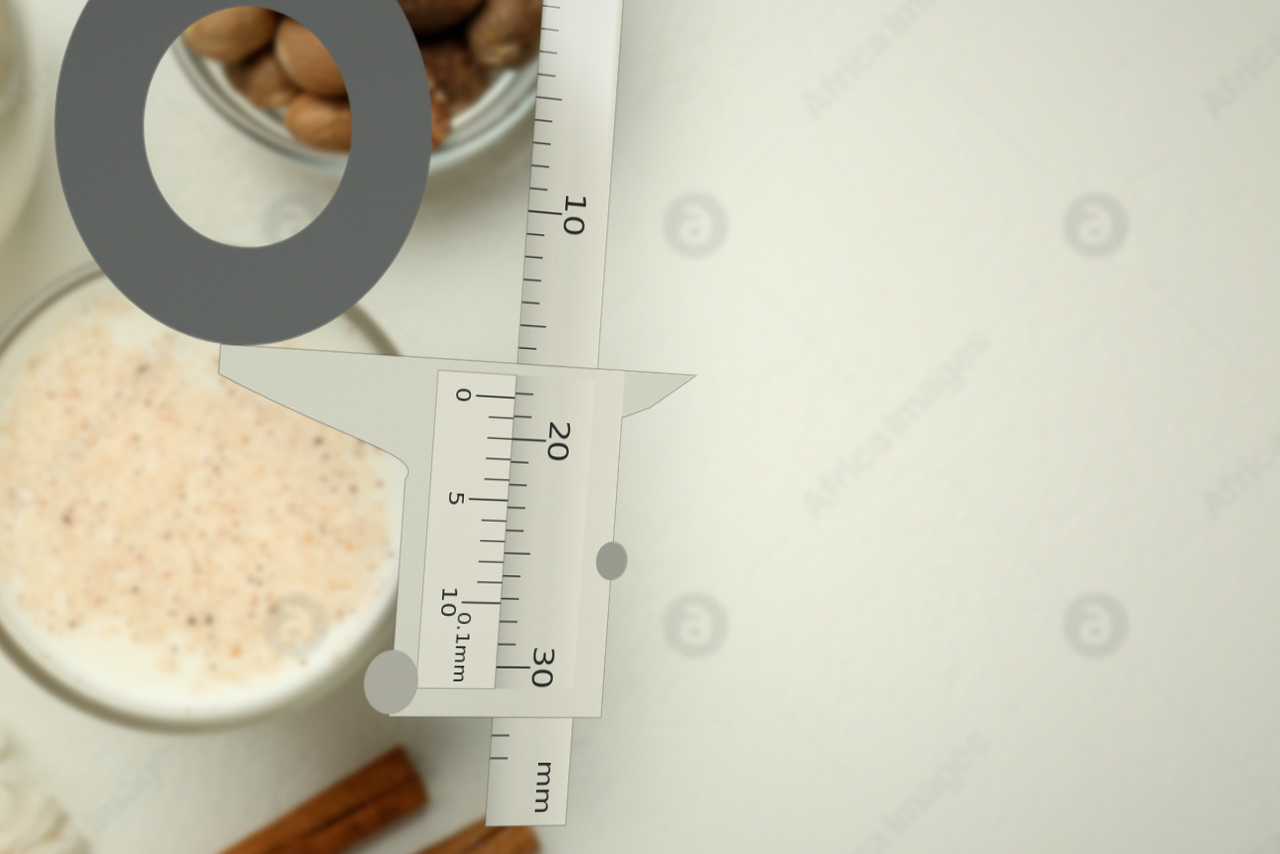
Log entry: 18.2 (mm)
